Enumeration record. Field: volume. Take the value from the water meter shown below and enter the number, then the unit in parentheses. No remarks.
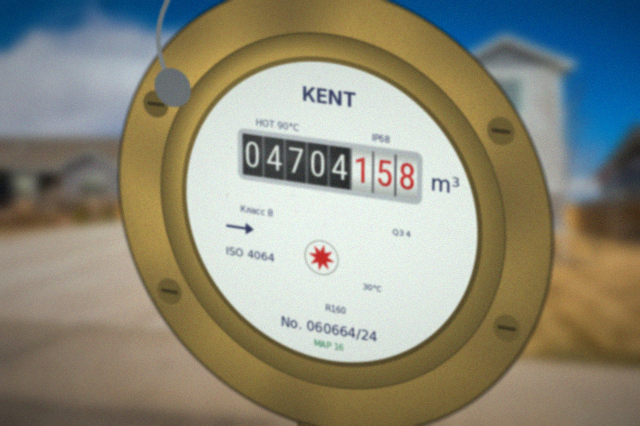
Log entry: 4704.158 (m³)
